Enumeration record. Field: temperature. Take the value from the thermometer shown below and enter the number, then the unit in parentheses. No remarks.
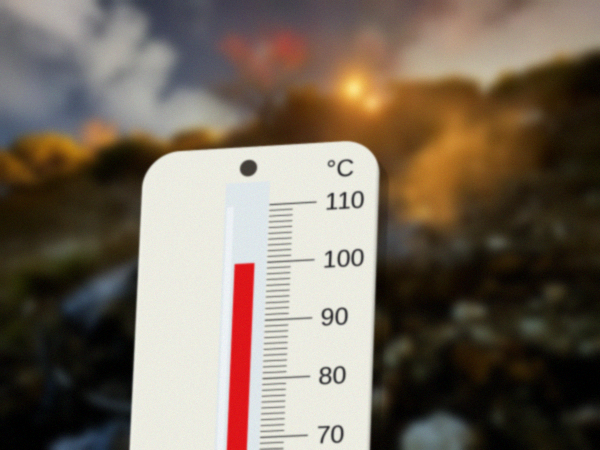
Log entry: 100 (°C)
